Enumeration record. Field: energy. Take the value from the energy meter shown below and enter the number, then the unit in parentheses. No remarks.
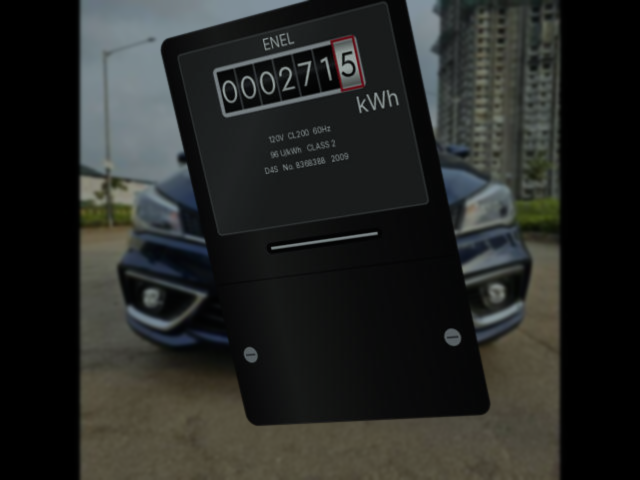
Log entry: 271.5 (kWh)
